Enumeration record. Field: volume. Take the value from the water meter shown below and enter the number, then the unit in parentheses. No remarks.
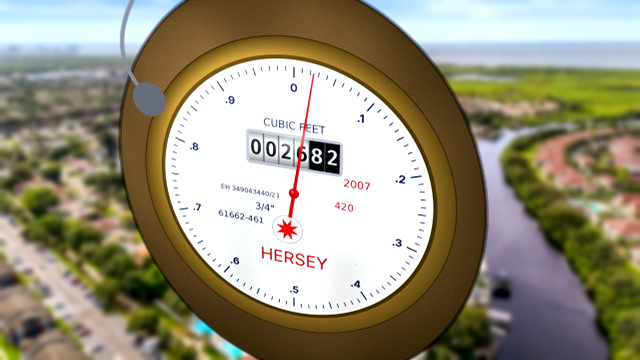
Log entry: 2682.02 (ft³)
